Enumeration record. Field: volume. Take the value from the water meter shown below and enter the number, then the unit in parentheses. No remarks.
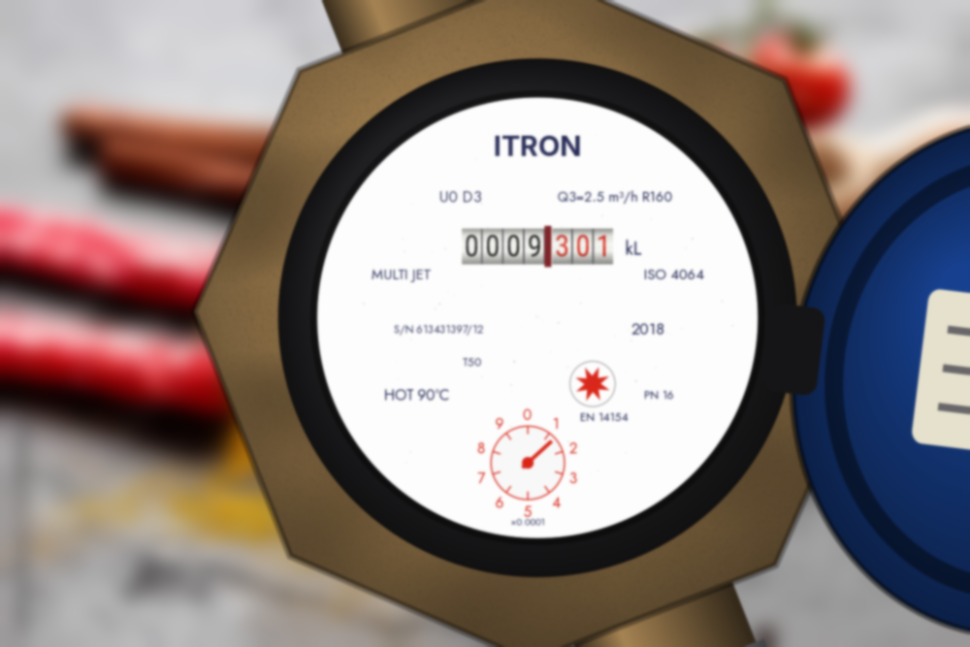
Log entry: 9.3011 (kL)
